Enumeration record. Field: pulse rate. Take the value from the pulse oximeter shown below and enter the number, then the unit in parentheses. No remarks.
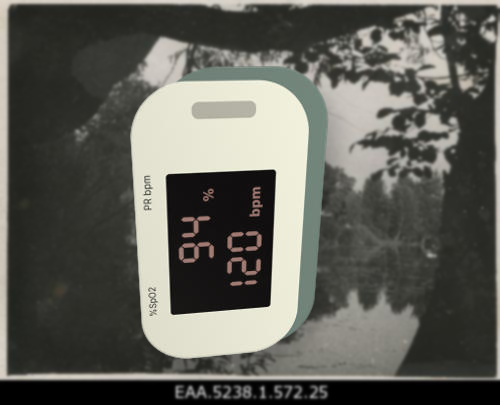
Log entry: 120 (bpm)
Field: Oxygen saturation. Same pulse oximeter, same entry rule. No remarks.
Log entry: 94 (%)
